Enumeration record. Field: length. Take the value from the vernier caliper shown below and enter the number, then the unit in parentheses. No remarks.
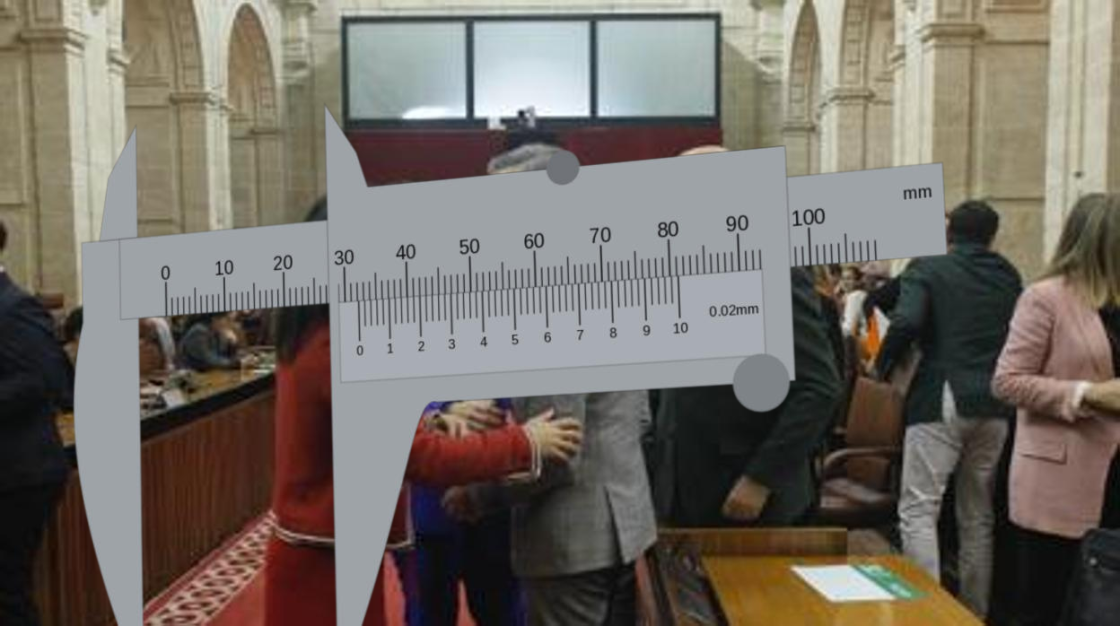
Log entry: 32.2 (mm)
